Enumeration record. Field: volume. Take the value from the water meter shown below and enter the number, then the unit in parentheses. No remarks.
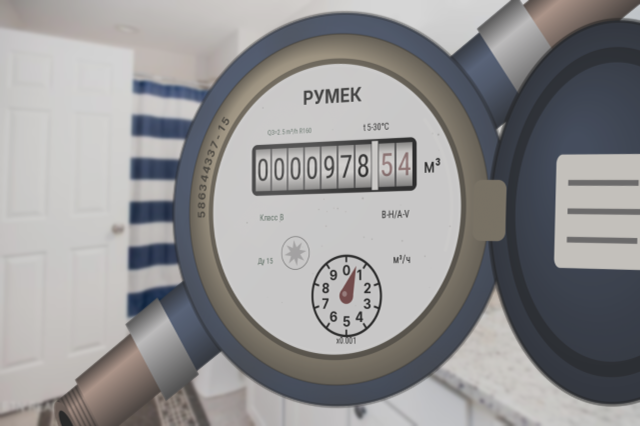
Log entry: 978.540 (m³)
